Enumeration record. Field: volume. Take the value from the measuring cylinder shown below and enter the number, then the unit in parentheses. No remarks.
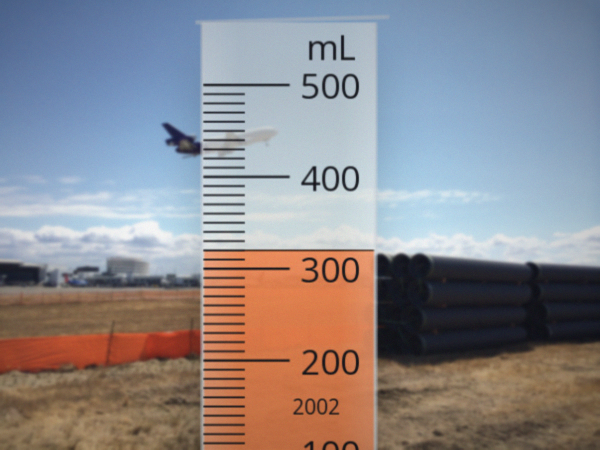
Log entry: 320 (mL)
